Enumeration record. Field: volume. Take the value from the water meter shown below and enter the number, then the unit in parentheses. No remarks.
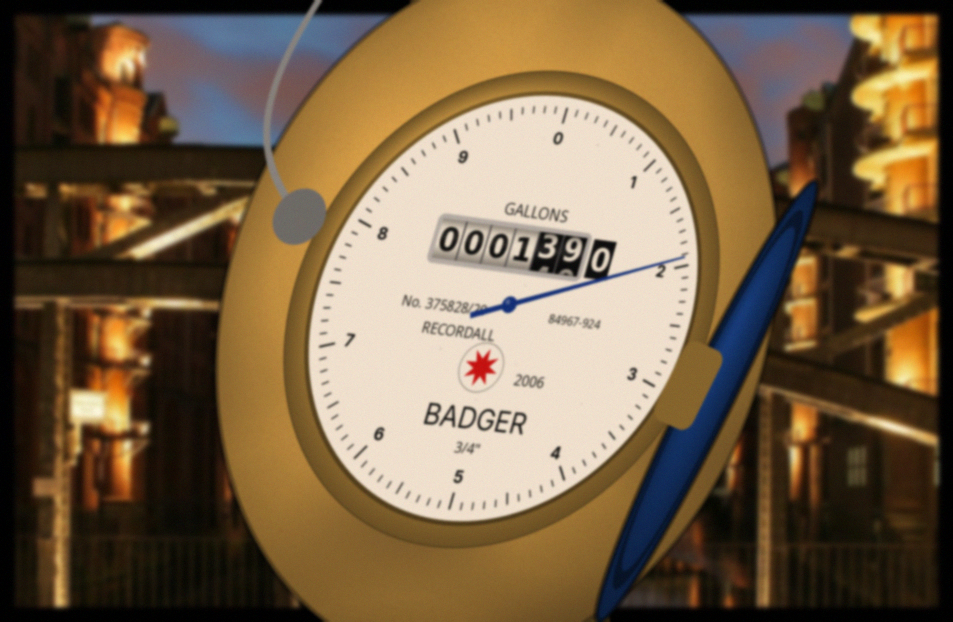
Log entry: 1391.9 (gal)
